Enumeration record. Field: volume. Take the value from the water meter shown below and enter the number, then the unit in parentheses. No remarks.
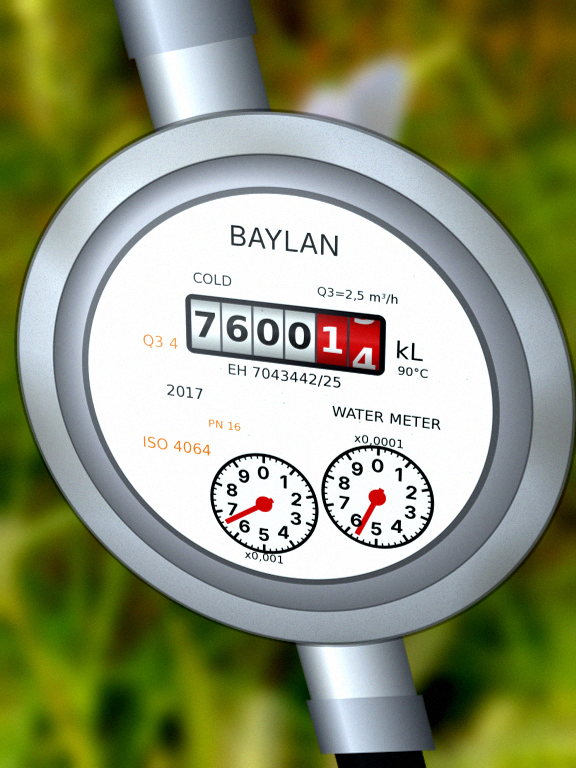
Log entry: 7600.1365 (kL)
